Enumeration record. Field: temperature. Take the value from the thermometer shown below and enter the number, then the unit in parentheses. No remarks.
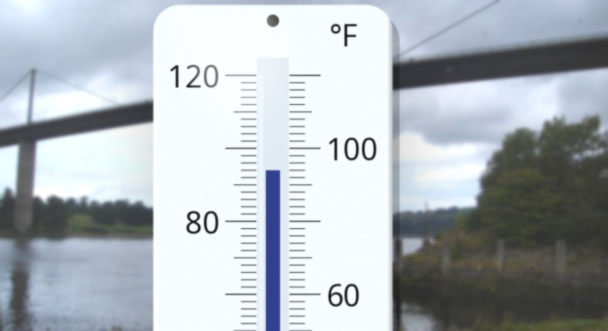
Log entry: 94 (°F)
